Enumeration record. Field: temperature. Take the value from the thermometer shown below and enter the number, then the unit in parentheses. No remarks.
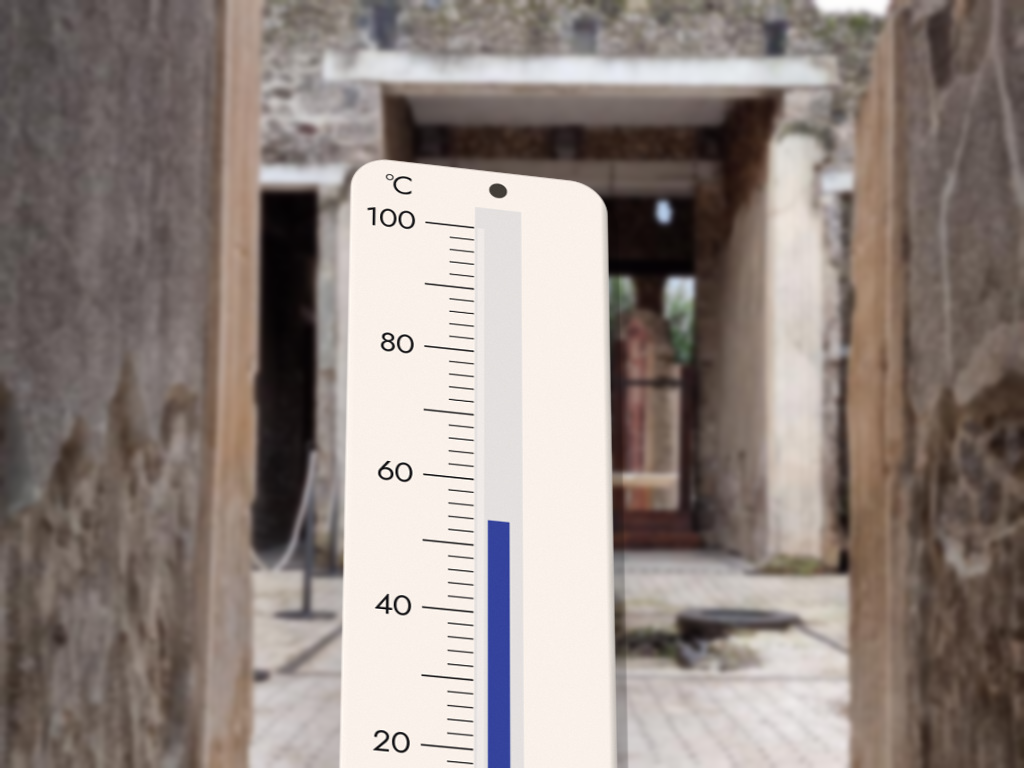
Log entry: 54 (°C)
